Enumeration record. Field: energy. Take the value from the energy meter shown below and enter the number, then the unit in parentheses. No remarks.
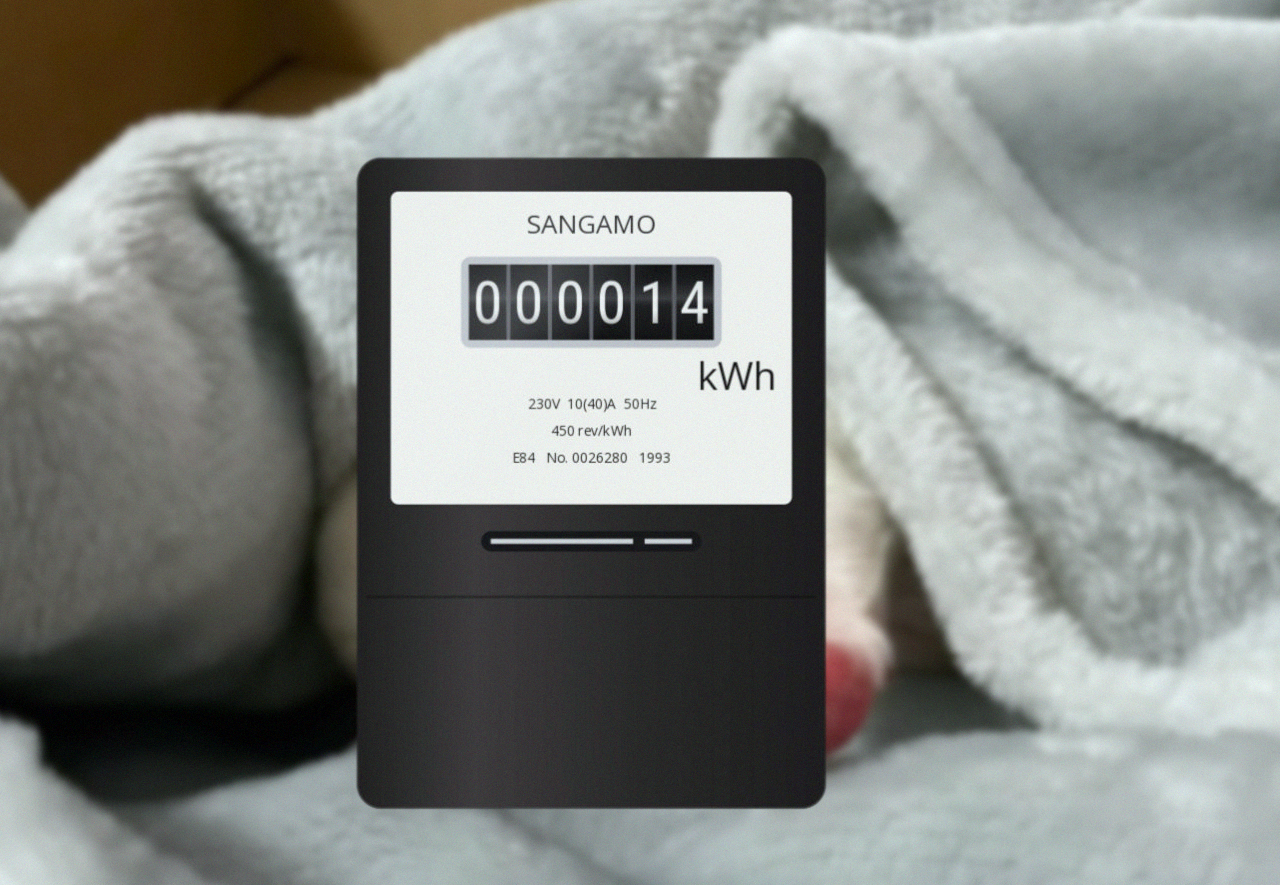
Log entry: 14 (kWh)
